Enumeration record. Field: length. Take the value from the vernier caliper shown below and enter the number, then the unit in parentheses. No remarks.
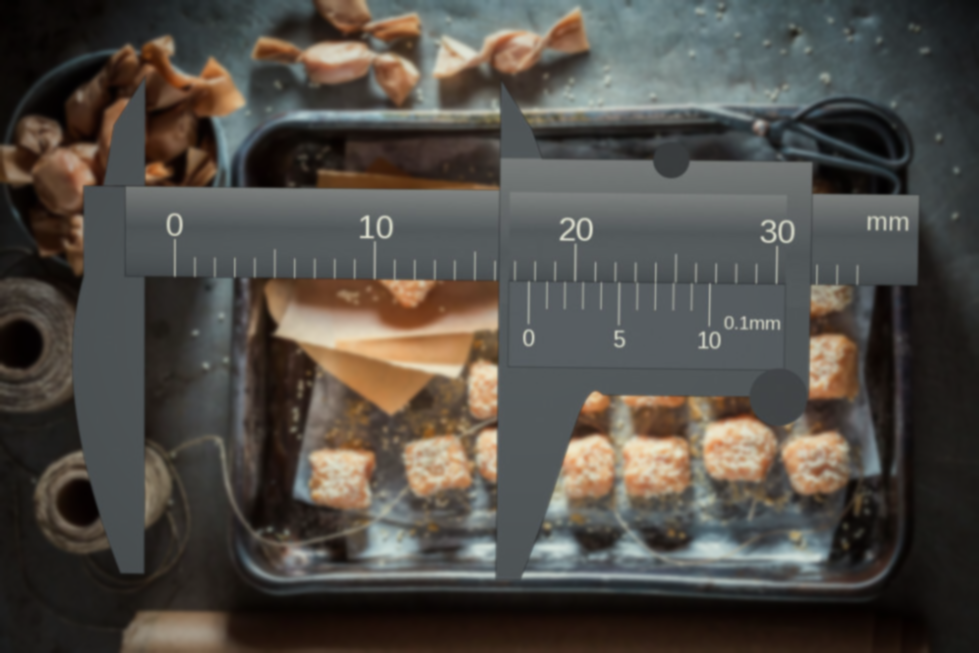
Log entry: 17.7 (mm)
